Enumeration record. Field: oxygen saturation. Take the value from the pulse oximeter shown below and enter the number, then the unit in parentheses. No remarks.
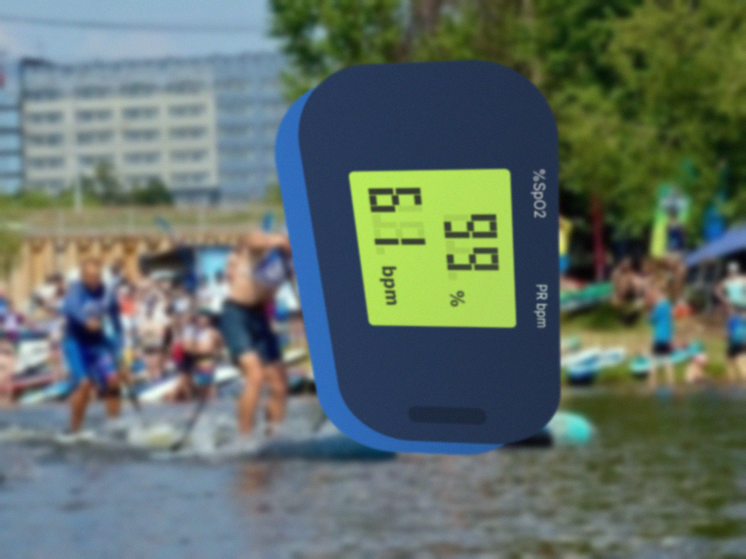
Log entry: 99 (%)
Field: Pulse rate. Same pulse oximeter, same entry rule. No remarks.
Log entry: 61 (bpm)
